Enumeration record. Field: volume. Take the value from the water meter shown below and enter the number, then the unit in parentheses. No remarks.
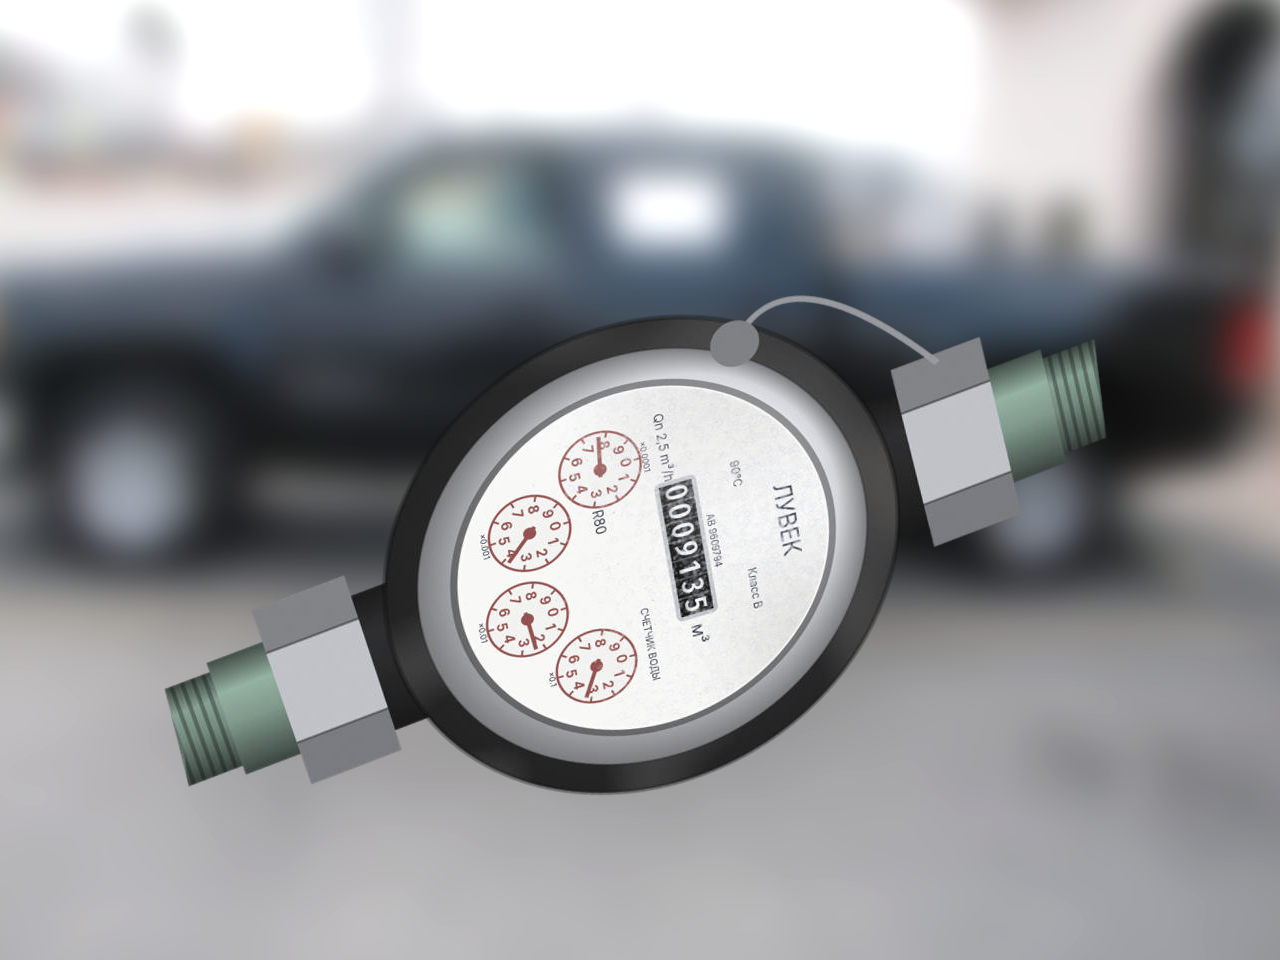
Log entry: 9135.3237 (m³)
